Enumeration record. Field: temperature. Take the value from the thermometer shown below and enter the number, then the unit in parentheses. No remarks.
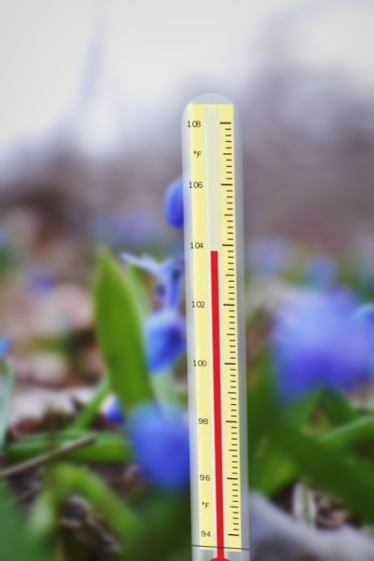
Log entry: 103.8 (°F)
